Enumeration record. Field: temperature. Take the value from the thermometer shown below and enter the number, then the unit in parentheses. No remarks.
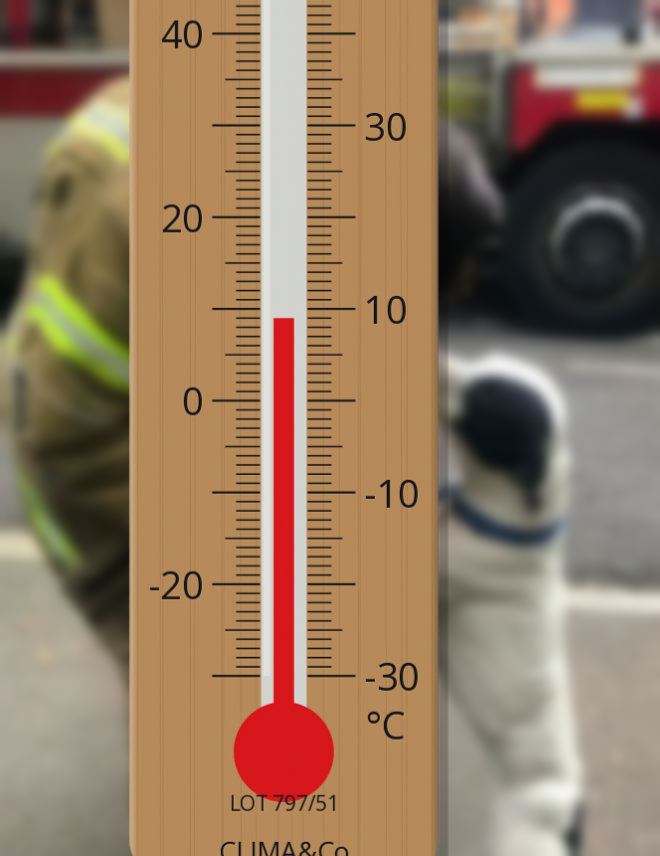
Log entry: 9 (°C)
